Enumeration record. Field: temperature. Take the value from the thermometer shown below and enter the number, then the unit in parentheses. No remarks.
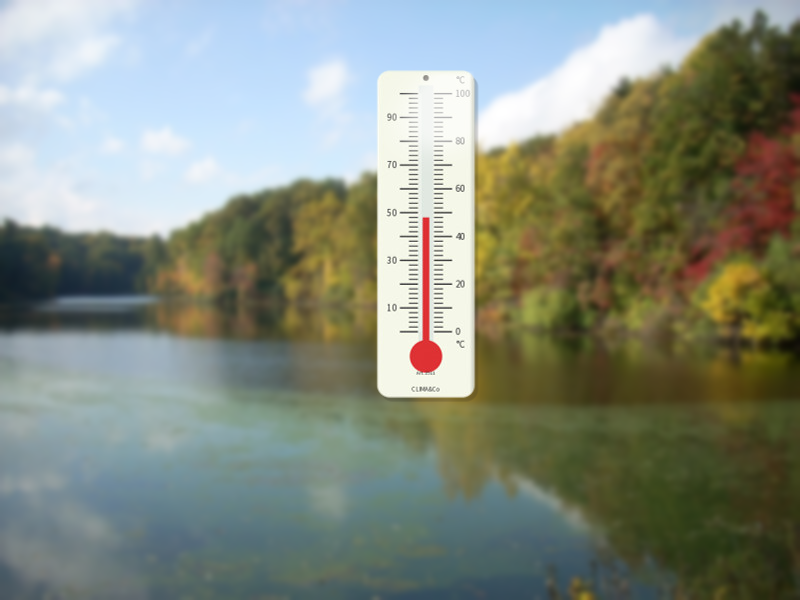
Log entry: 48 (°C)
